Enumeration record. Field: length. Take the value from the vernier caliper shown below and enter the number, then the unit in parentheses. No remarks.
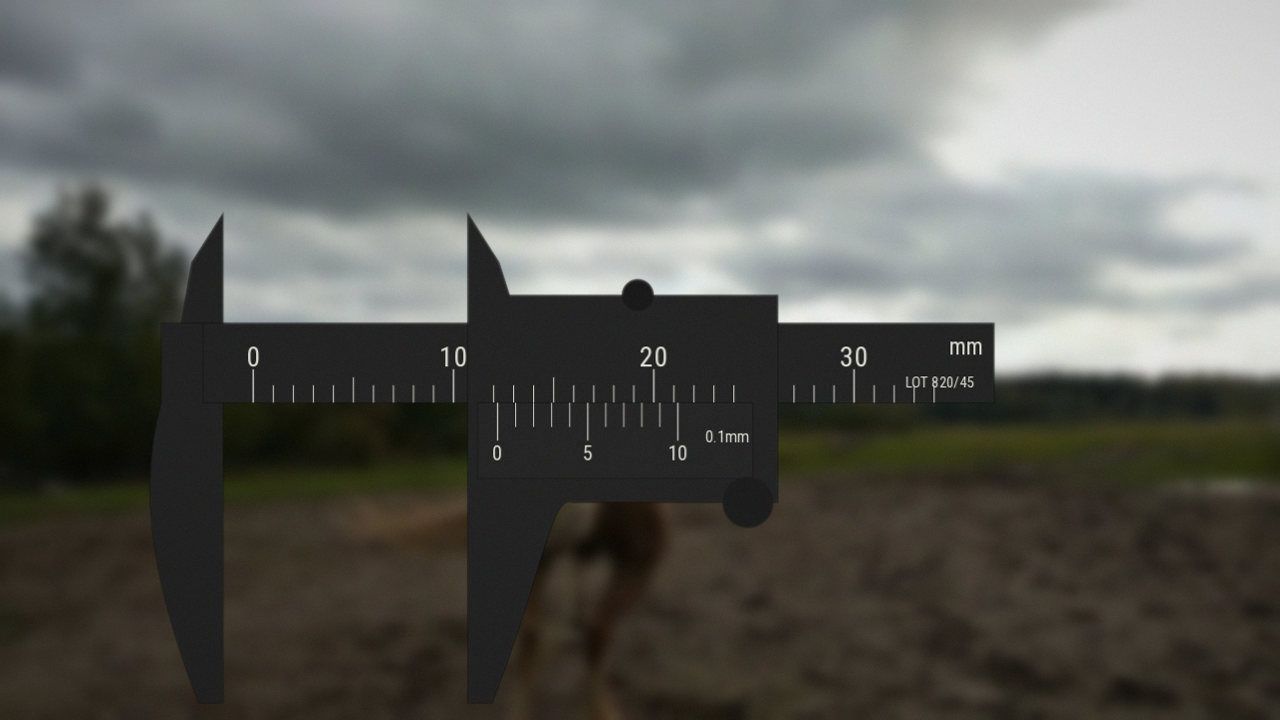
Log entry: 12.2 (mm)
